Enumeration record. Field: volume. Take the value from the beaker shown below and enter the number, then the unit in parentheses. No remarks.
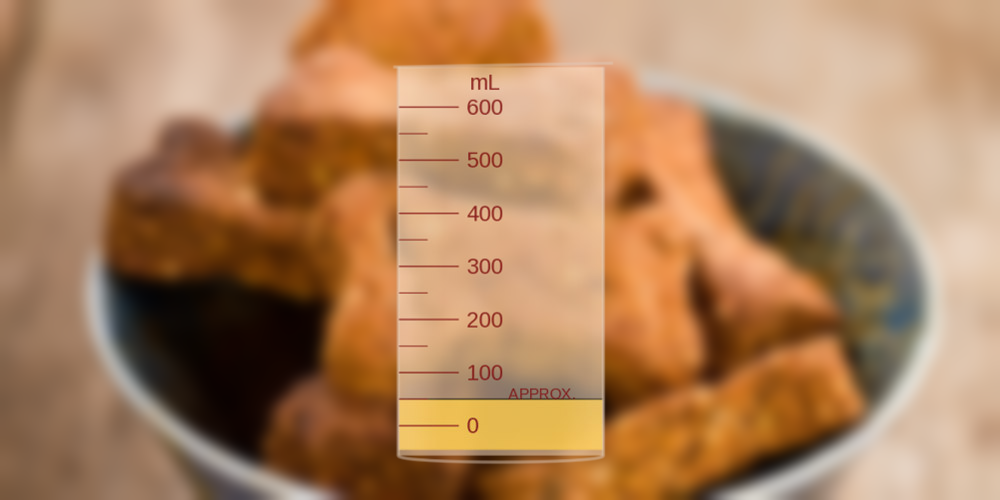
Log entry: 50 (mL)
